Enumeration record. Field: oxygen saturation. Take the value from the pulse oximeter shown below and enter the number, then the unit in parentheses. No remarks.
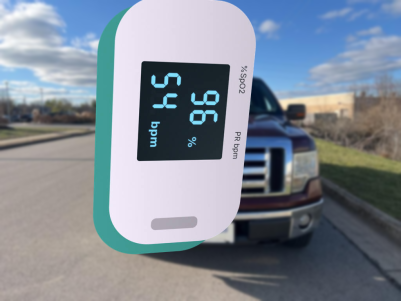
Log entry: 96 (%)
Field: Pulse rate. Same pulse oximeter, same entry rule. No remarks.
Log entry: 54 (bpm)
